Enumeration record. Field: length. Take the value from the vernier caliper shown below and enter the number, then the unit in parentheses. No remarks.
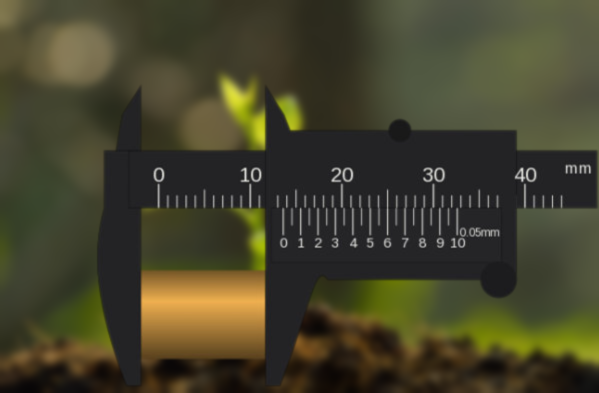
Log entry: 13.6 (mm)
